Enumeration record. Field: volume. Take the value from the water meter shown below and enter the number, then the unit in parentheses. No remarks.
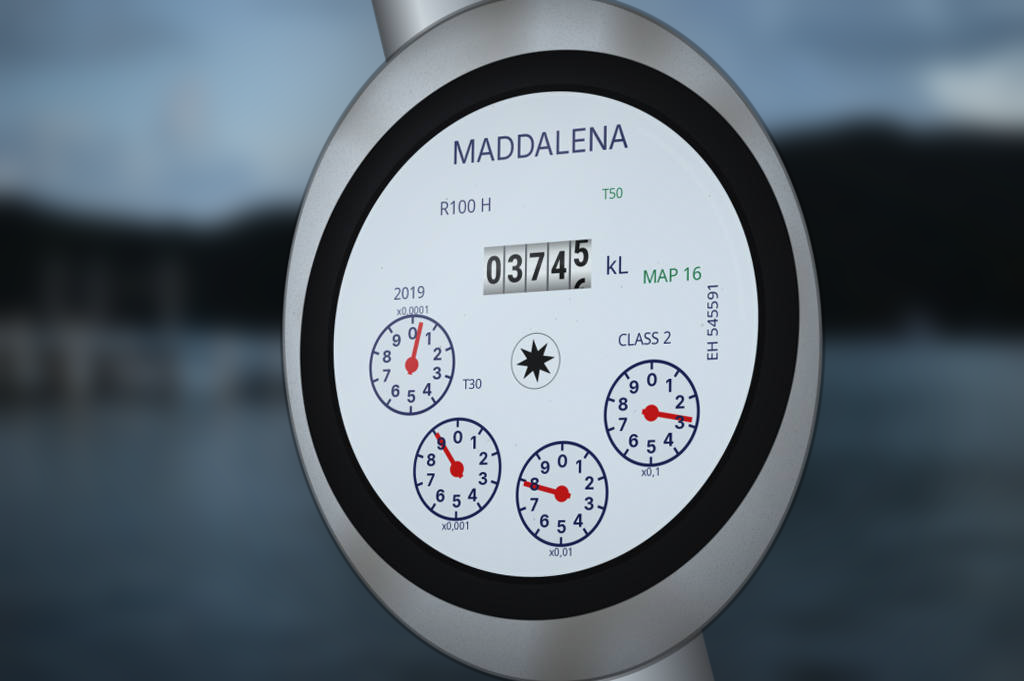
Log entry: 3745.2790 (kL)
